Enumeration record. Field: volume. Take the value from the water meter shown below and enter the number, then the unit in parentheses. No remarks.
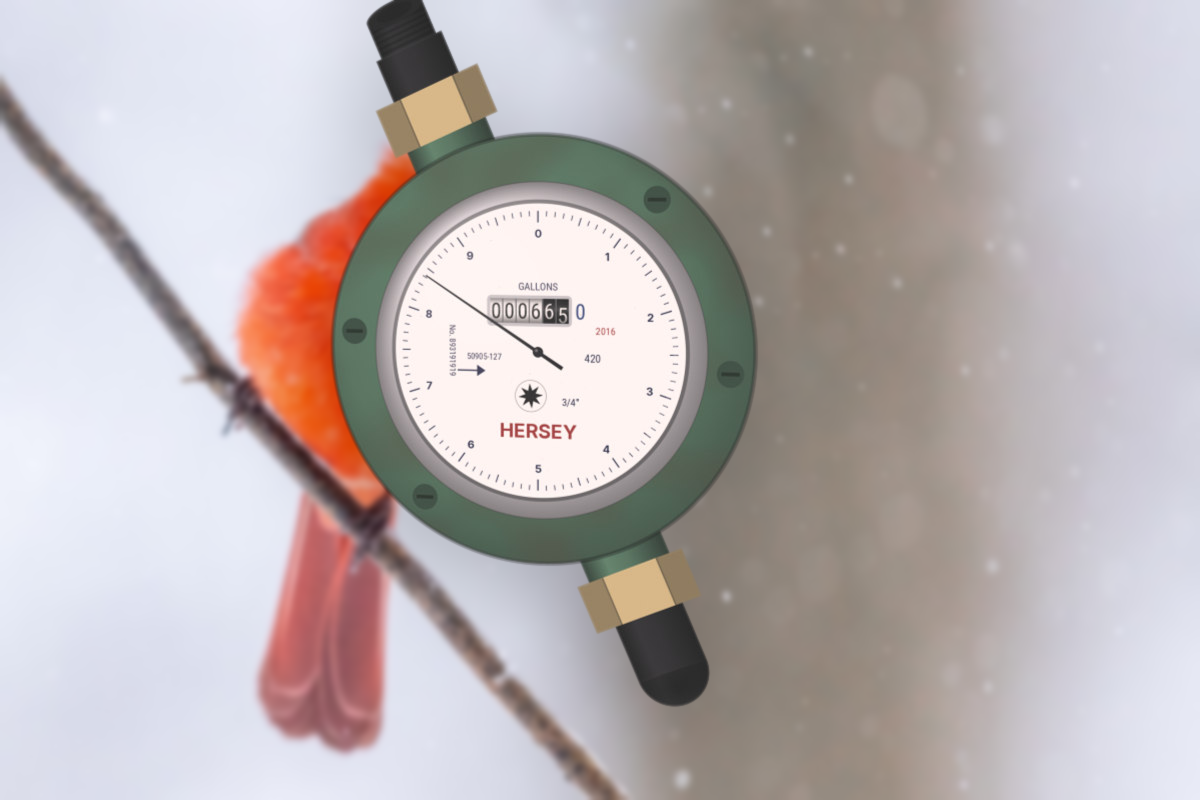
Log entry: 6648.4 (gal)
